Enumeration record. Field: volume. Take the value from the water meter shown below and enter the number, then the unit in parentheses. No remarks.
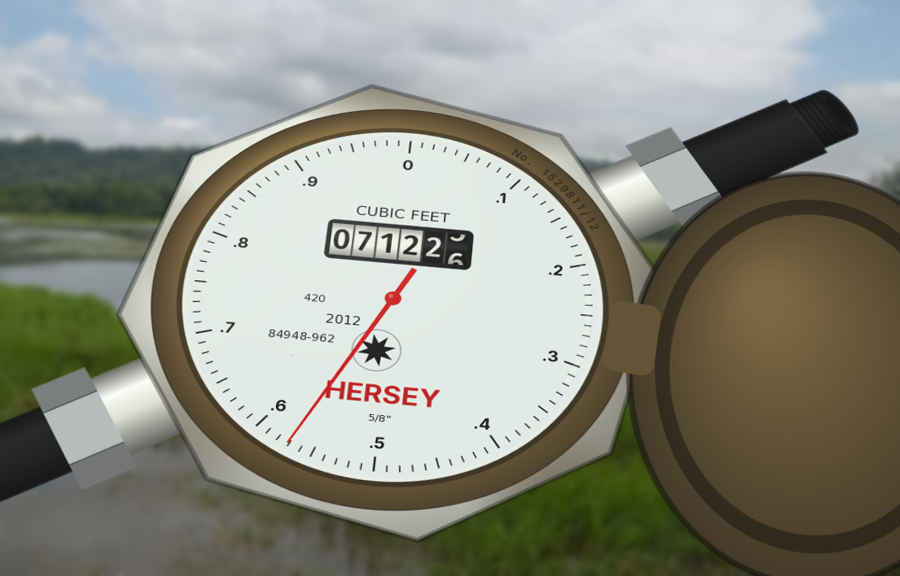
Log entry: 71225.57 (ft³)
